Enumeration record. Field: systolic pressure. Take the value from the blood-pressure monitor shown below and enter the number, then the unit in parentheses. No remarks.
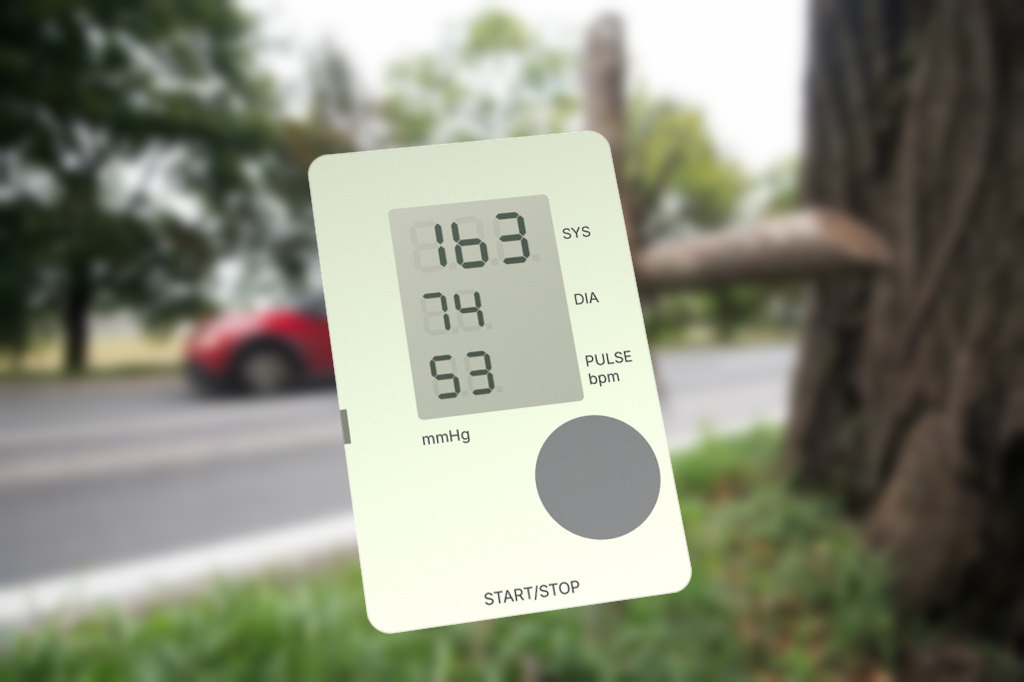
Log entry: 163 (mmHg)
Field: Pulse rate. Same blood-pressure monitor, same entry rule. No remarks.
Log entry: 53 (bpm)
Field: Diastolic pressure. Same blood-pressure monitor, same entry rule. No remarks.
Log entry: 74 (mmHg)
